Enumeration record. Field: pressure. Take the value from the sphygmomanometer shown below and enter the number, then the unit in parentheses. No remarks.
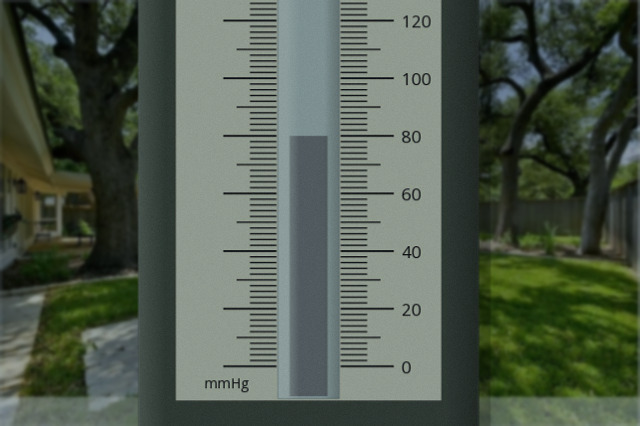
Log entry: 80 (mmHg)
